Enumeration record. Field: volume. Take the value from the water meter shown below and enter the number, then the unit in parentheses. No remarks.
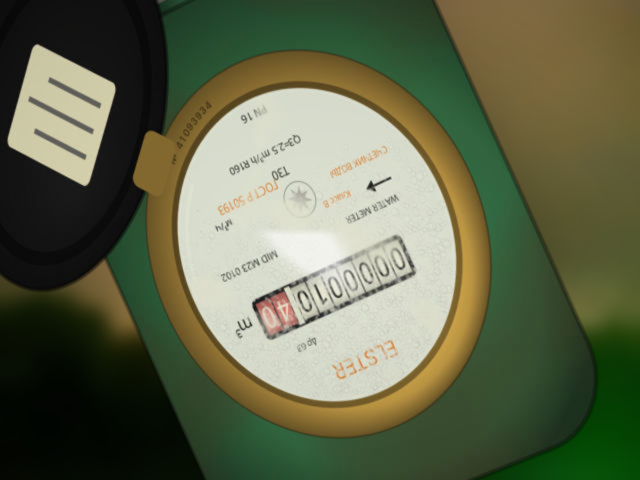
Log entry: 10.40 (m³)
